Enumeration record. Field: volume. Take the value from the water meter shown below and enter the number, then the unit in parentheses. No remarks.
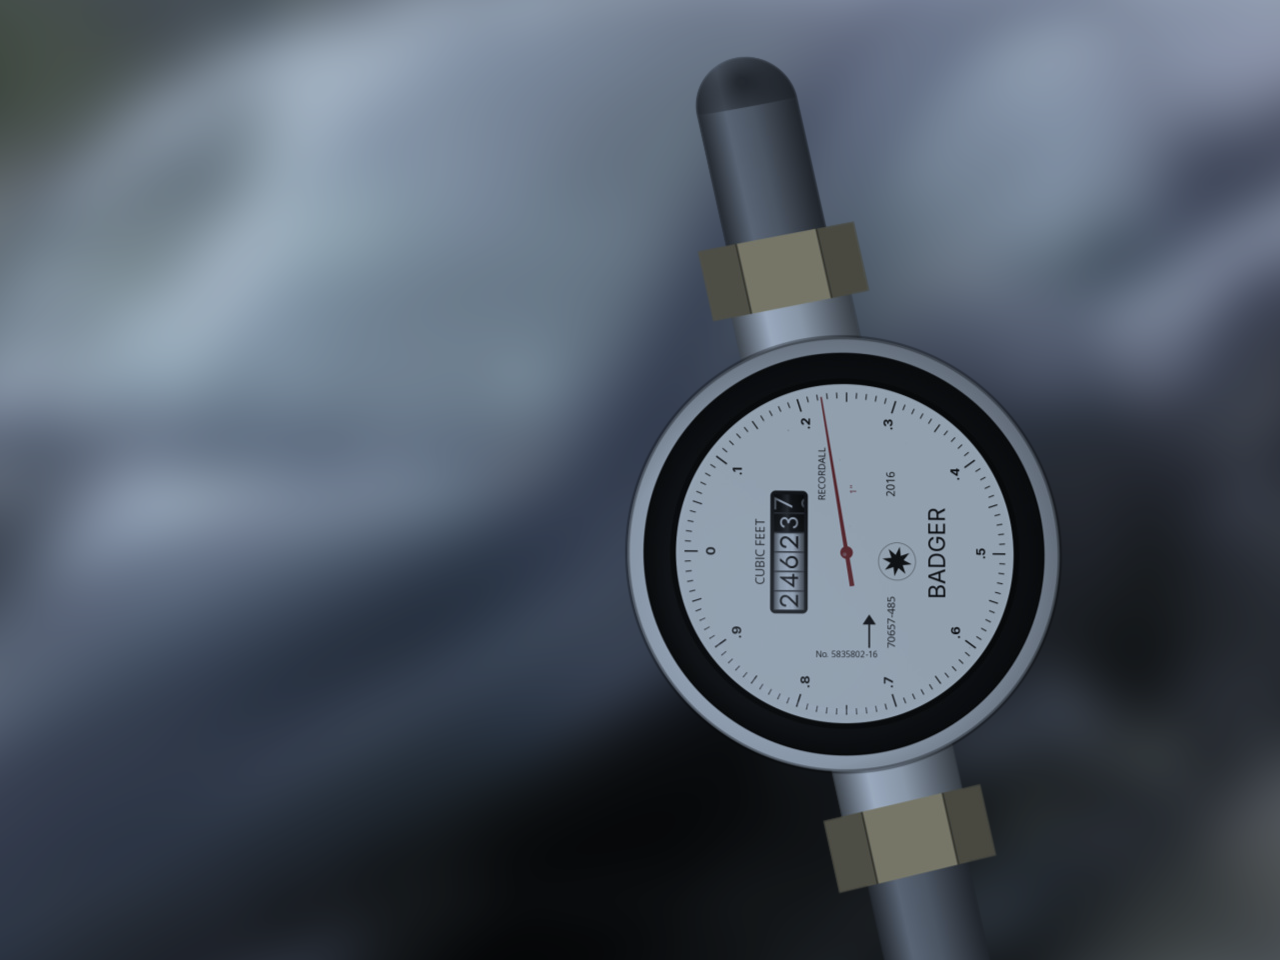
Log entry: 246237.22 (ft³)
